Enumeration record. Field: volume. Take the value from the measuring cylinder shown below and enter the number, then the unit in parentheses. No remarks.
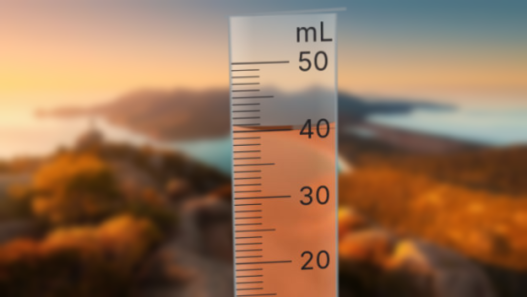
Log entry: 40 (mL)
